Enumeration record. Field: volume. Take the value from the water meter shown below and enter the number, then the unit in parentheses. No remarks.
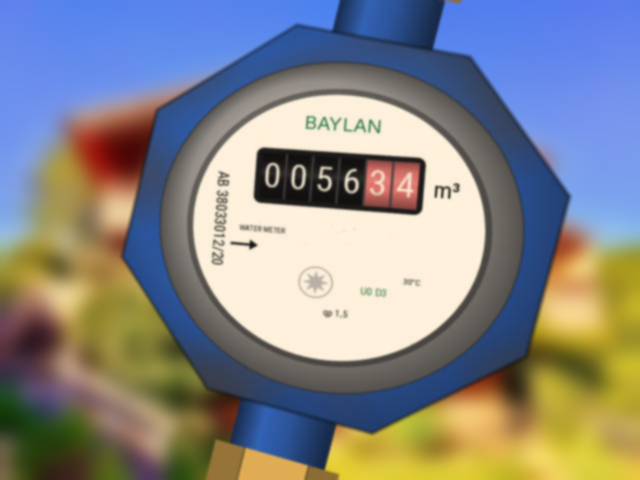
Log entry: 56.34 (m³)
